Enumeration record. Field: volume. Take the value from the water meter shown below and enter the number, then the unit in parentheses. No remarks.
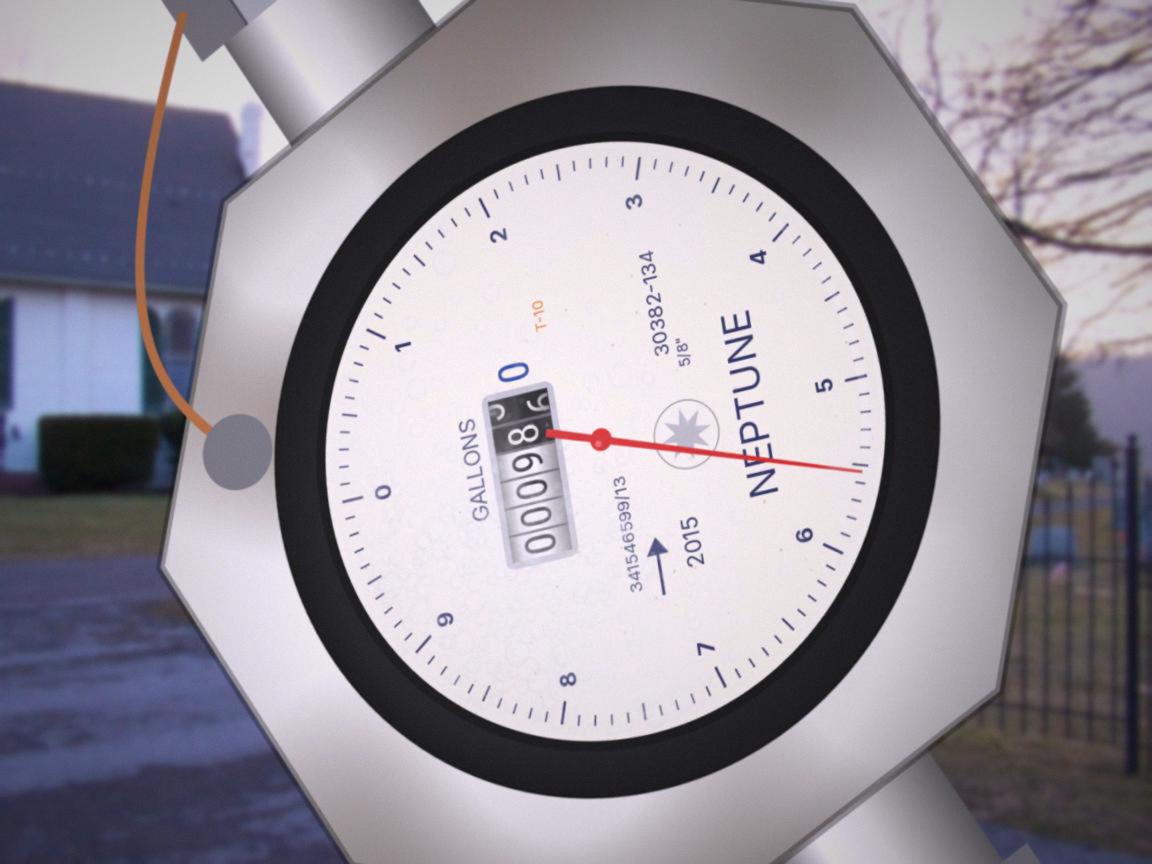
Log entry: 9855.5 (gal)
